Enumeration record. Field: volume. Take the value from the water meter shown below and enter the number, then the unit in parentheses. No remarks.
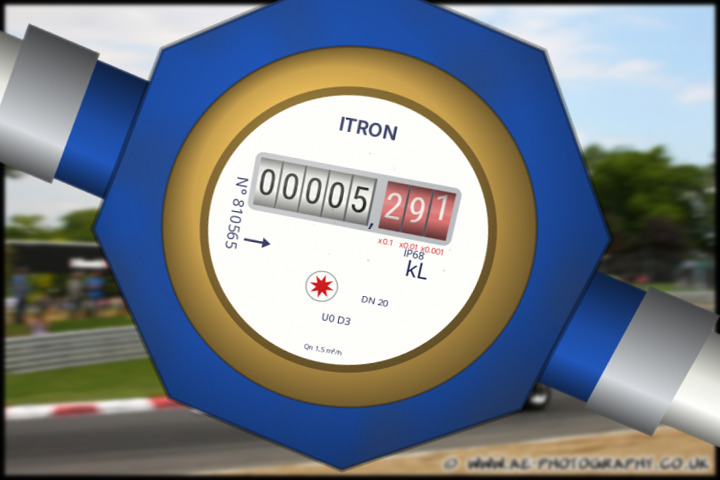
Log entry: 5.291 (kL)
